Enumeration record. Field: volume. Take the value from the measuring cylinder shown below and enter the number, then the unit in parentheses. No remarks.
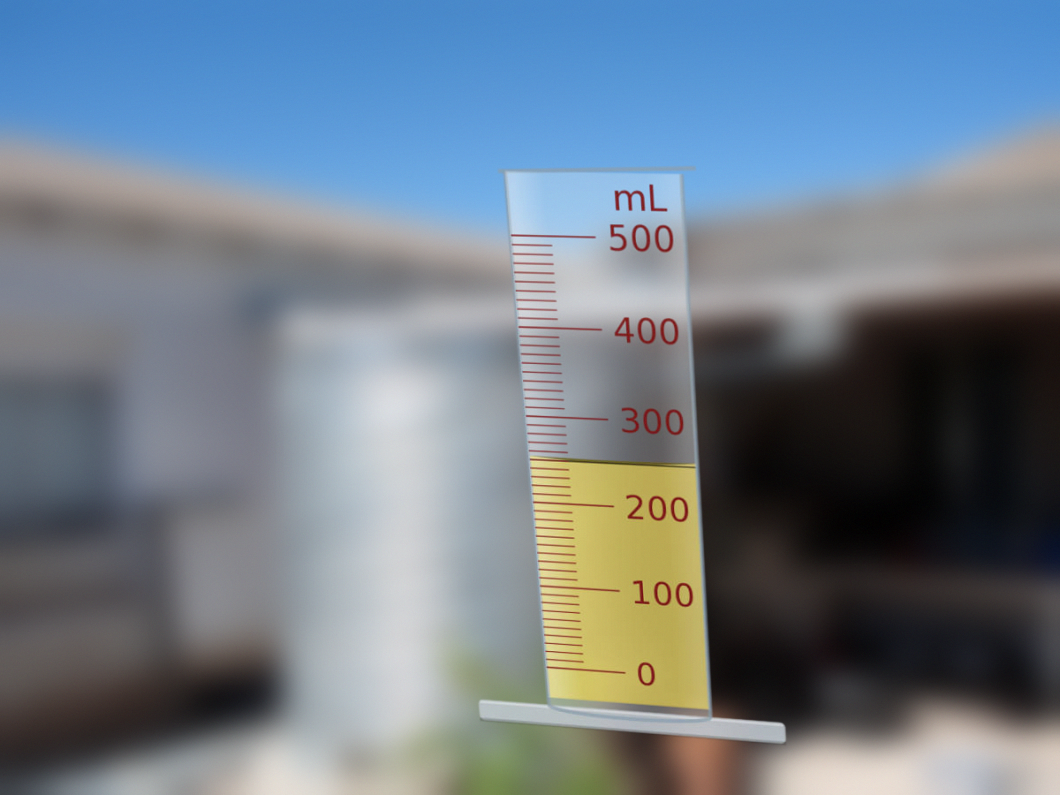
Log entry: 250 (mL)
